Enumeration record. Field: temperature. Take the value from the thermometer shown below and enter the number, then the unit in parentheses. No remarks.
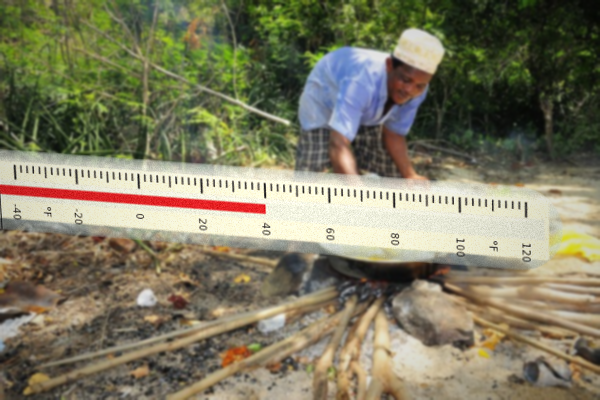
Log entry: 40 (°F)
